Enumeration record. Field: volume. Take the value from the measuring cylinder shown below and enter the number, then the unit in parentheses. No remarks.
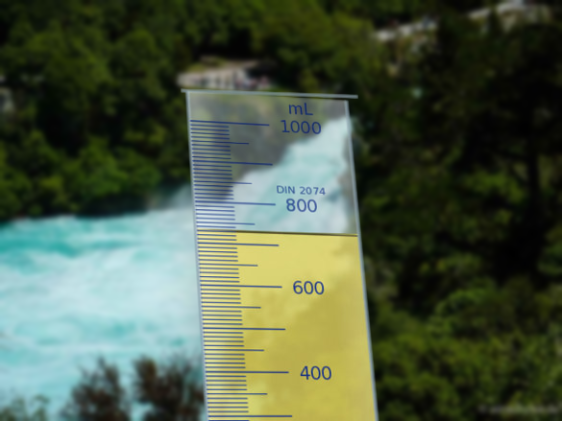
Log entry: 730 (mL)
